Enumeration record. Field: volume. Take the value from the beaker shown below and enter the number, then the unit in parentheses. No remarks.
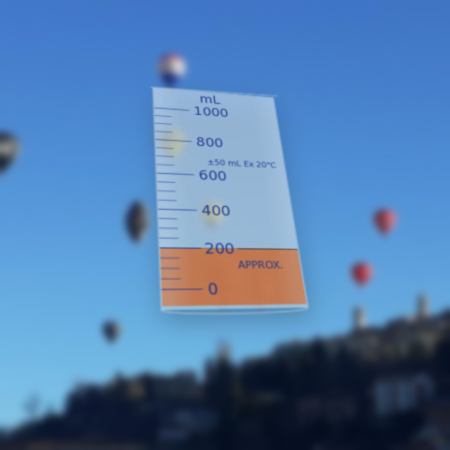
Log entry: 200 (mL)
